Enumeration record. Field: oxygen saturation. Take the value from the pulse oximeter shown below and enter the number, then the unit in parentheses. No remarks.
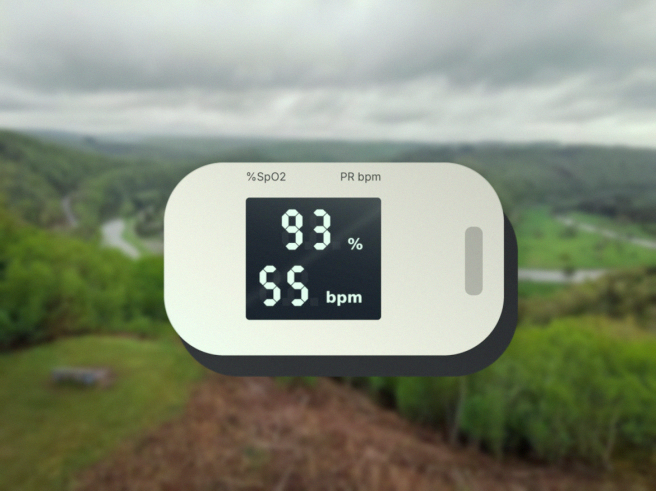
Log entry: 93 (%)
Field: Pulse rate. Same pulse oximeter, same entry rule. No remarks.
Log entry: 55 (bpm)
